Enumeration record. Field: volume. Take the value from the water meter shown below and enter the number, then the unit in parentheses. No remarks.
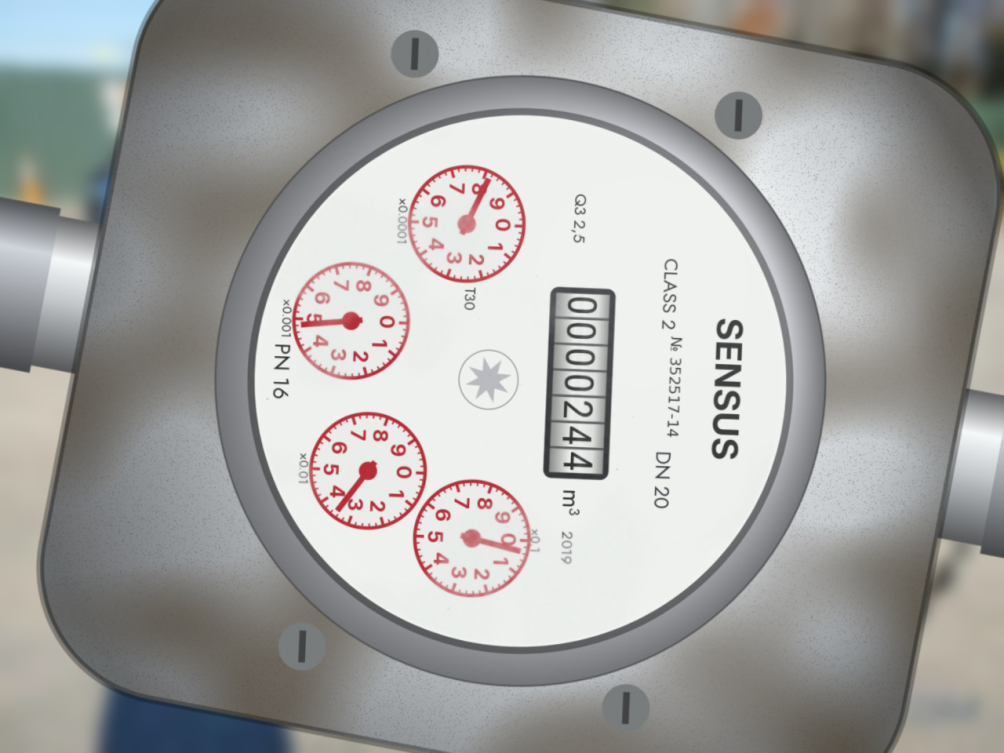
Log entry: 244.0348 (m³)
